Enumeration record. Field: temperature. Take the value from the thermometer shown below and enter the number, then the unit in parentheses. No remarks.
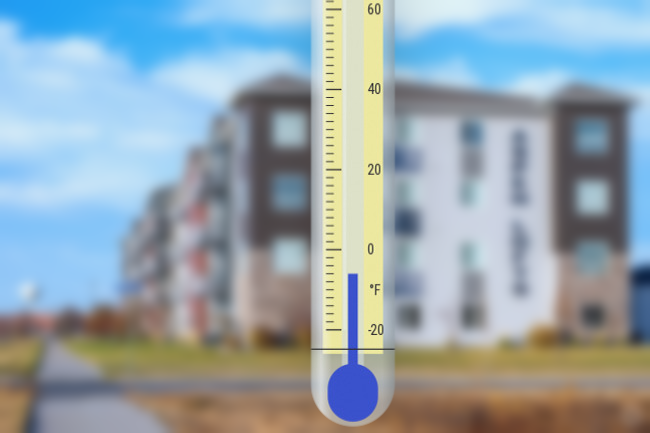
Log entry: -6 (°F)
